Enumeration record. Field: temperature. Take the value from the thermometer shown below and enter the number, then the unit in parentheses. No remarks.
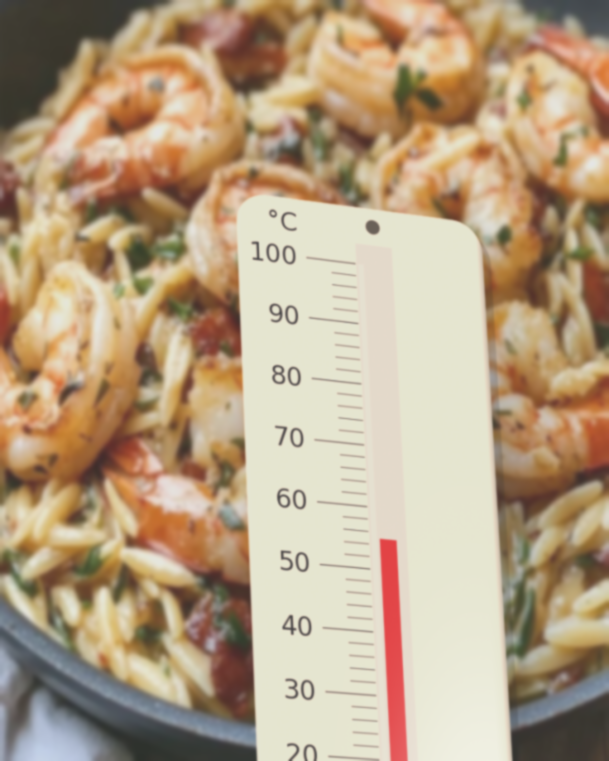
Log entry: 55 (°C)
